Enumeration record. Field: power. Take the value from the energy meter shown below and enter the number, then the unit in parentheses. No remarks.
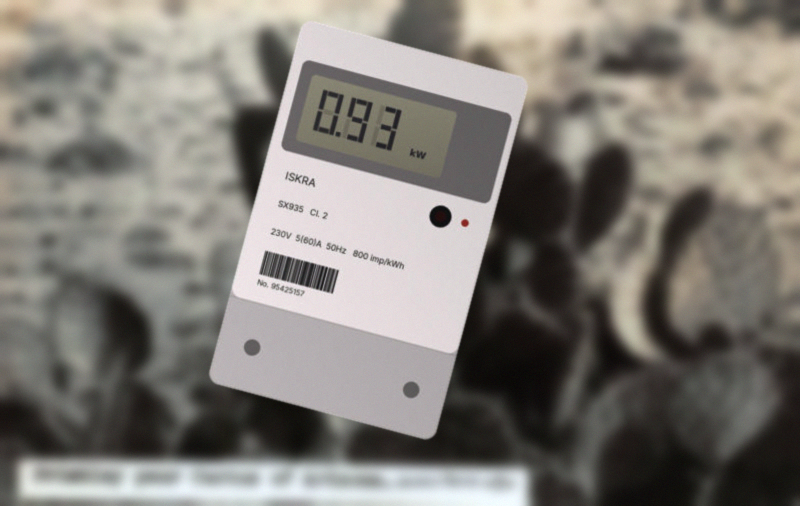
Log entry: 0.93 (kW)
